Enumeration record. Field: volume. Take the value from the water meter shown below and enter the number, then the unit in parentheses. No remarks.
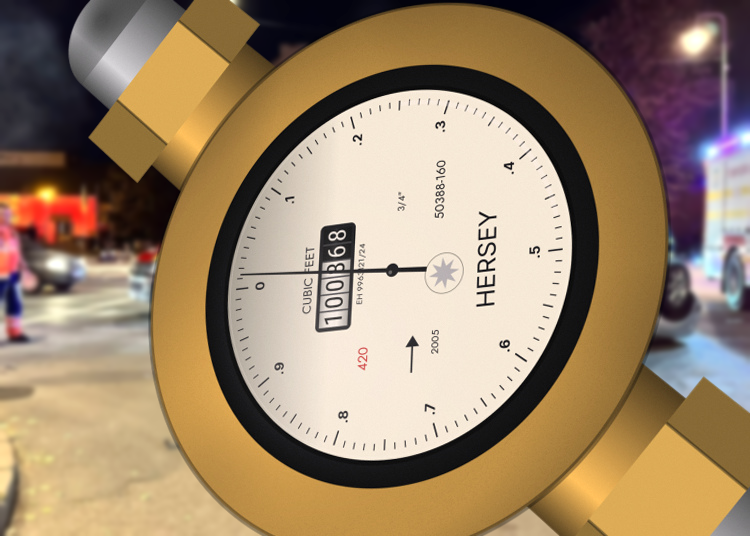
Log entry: 100868.01 (ft³)
